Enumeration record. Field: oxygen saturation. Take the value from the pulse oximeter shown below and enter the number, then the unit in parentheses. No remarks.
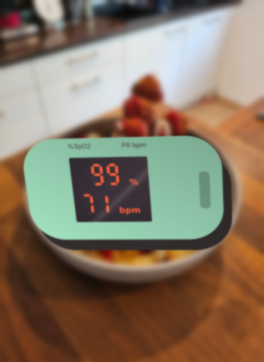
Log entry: 99 (%)
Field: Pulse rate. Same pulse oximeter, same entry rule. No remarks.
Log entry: 71 (bpm)
